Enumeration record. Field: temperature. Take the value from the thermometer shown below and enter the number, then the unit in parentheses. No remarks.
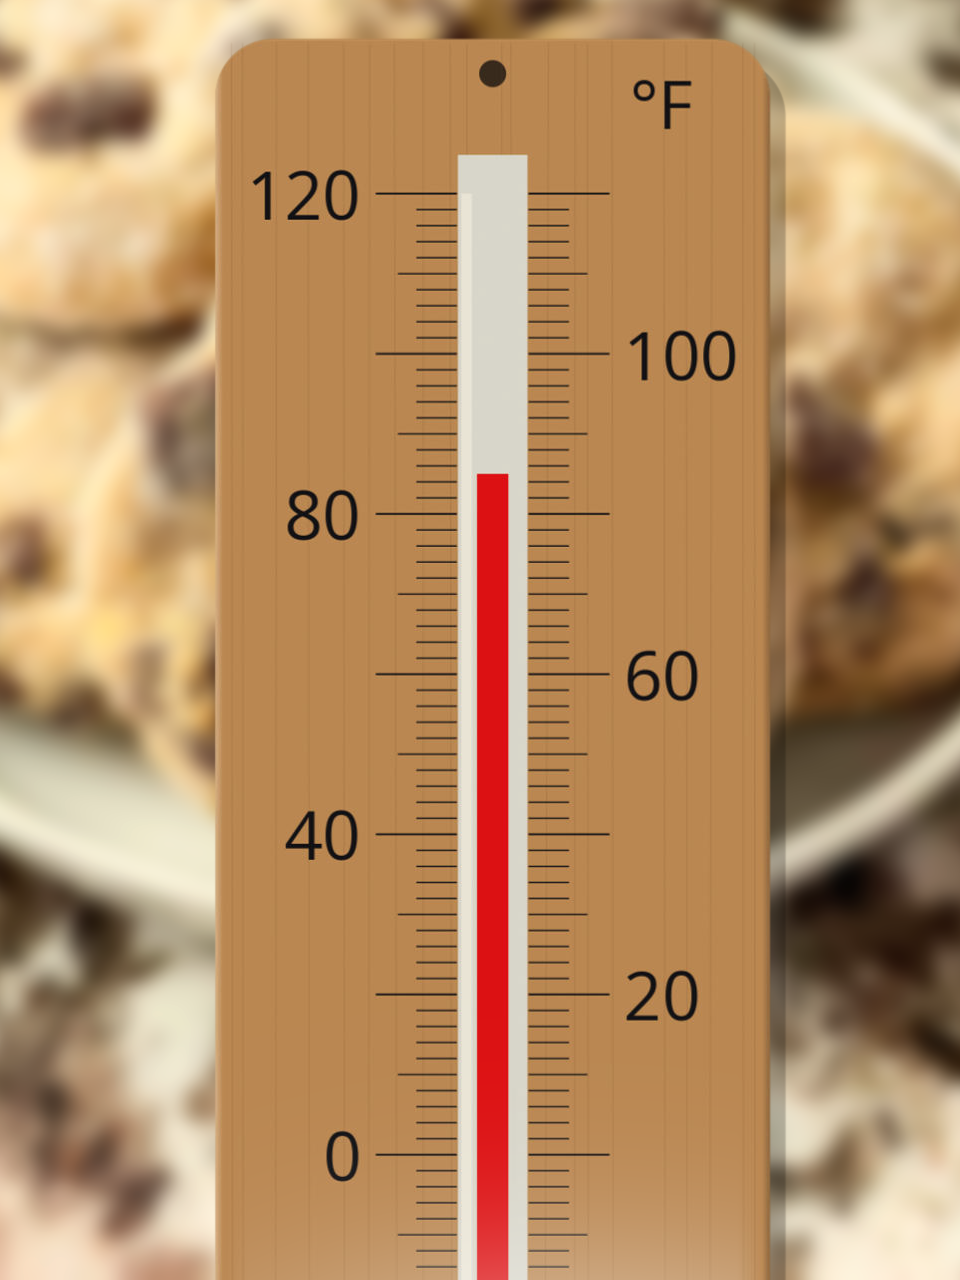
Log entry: 85 (°F)
